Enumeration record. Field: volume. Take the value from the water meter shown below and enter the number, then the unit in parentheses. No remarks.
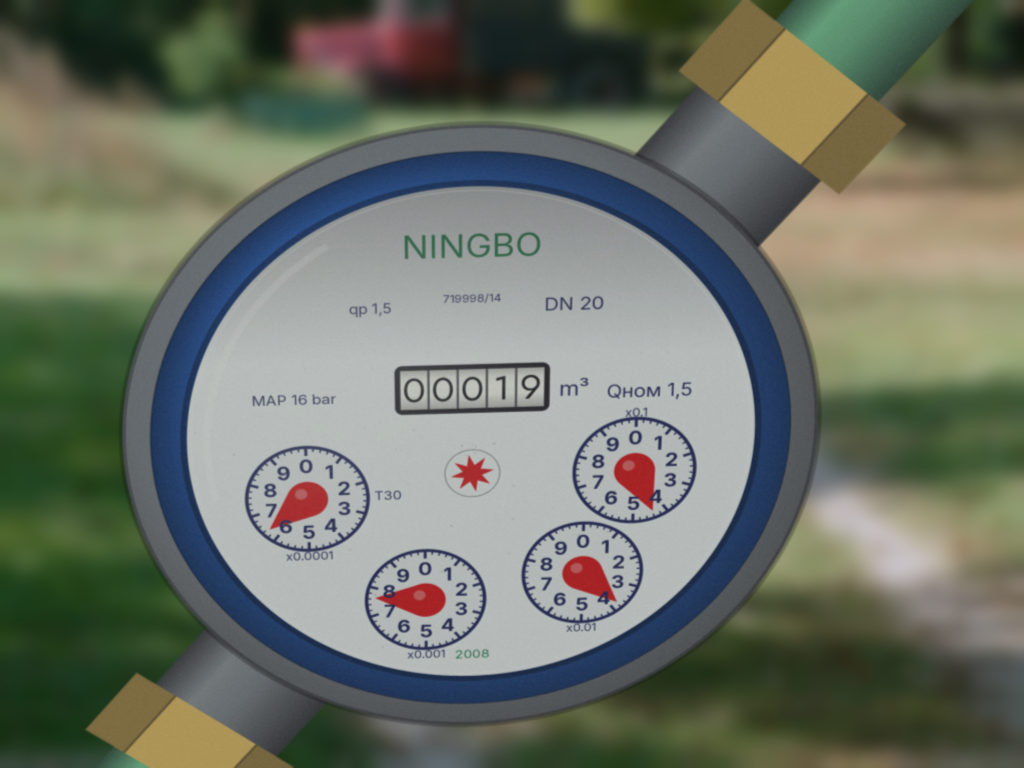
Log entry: 19.4376 (m³)
